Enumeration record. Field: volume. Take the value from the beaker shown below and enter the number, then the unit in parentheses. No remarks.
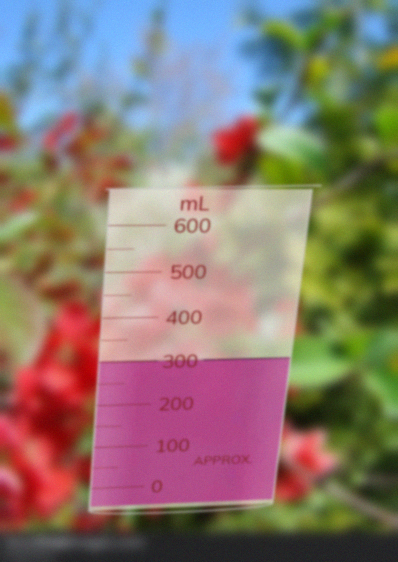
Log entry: 300 (mL)
